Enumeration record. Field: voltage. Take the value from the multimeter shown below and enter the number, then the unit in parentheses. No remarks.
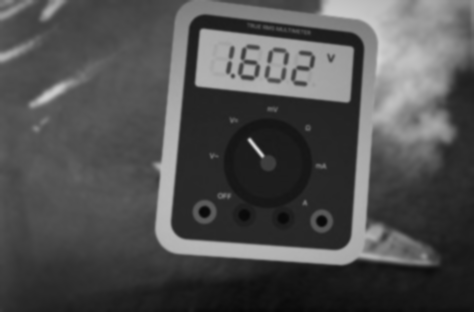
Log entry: 1.602 (V)
